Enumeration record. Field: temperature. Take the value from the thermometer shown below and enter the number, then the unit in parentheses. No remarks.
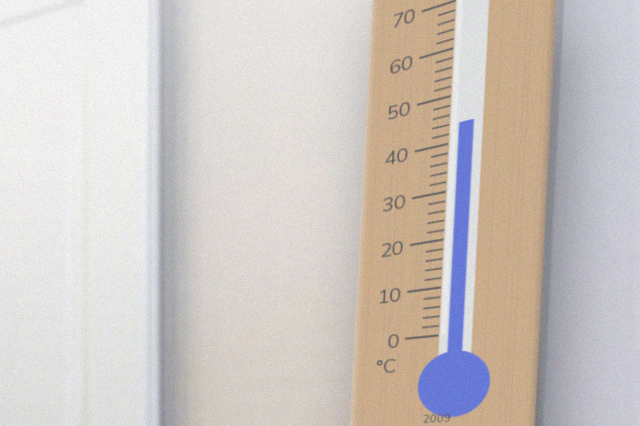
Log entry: 44 (°C)
